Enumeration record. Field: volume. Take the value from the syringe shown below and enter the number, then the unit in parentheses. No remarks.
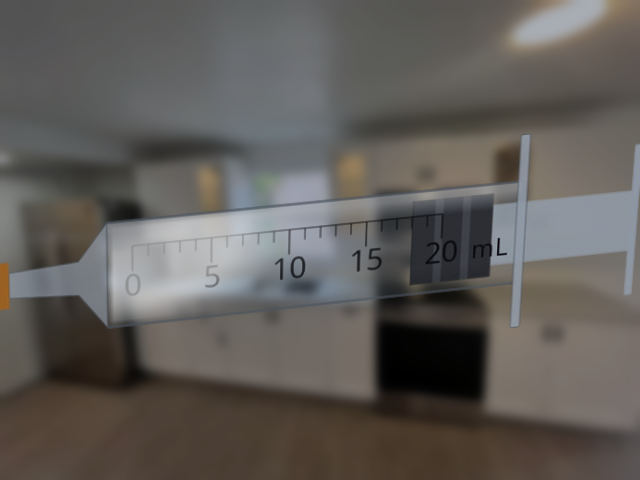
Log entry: 18 (mL)
